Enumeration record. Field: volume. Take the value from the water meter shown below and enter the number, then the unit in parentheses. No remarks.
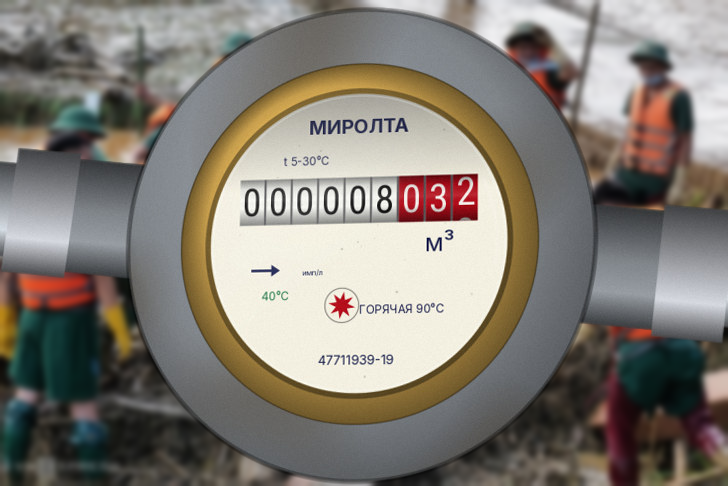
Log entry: 8.032 (m³)
